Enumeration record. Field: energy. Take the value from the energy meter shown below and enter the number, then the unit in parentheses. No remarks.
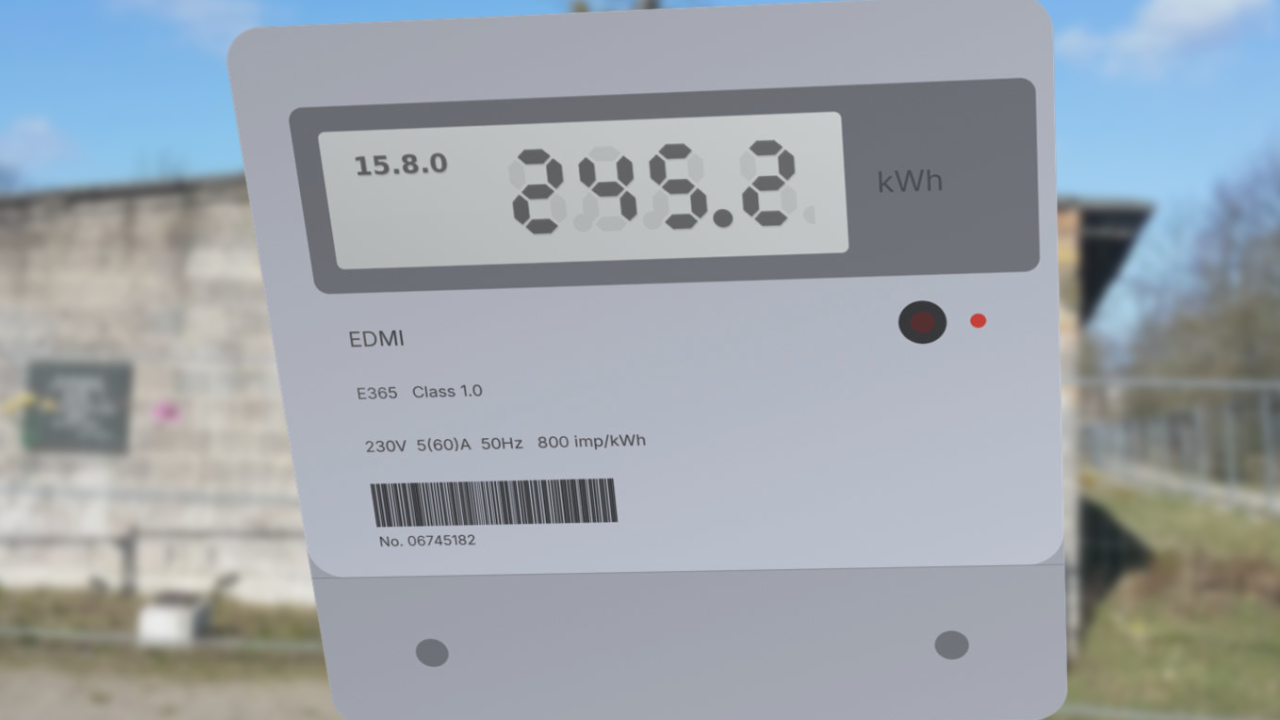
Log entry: 245.2 (kWh)
